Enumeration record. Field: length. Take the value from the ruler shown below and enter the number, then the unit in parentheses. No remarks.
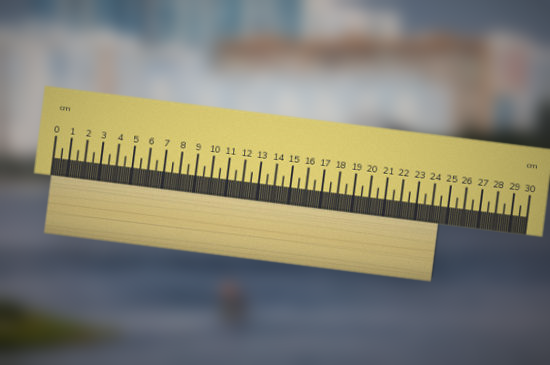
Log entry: 24.5 (cm)
